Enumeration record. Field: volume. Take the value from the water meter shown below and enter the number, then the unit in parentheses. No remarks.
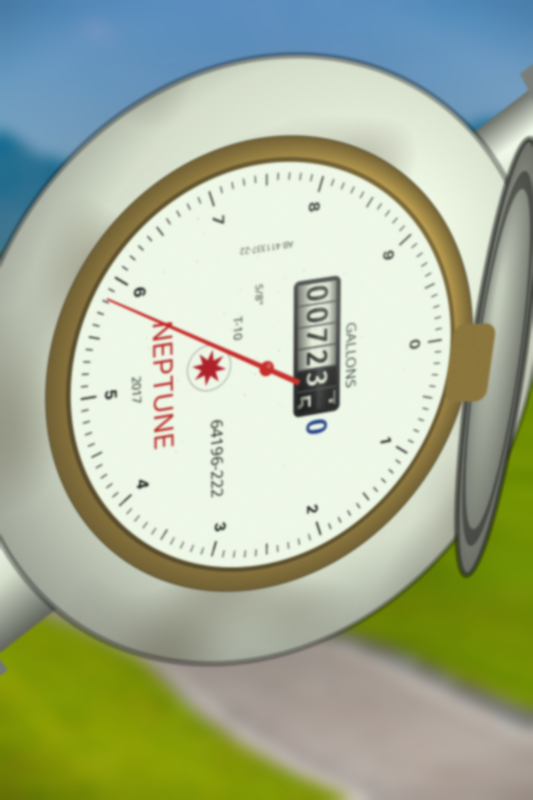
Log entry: 72345.8 (gal)
